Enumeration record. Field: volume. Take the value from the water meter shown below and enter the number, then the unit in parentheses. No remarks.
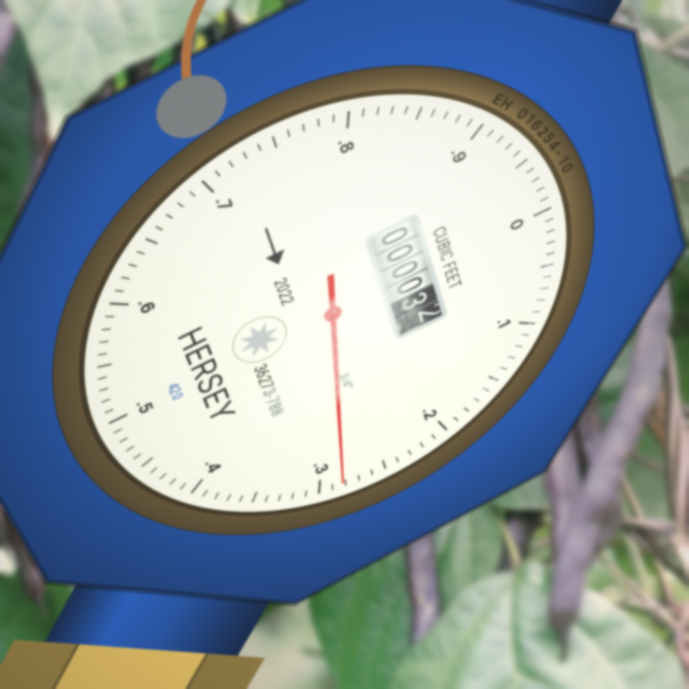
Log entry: 32.28 (ft³)
